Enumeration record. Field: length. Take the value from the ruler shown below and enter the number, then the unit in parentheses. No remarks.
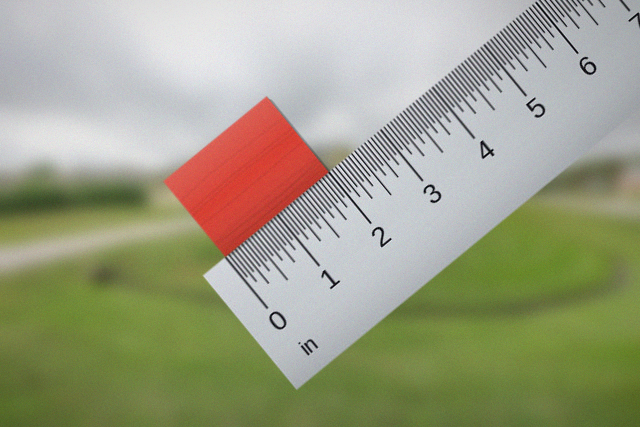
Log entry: 2 (in)
